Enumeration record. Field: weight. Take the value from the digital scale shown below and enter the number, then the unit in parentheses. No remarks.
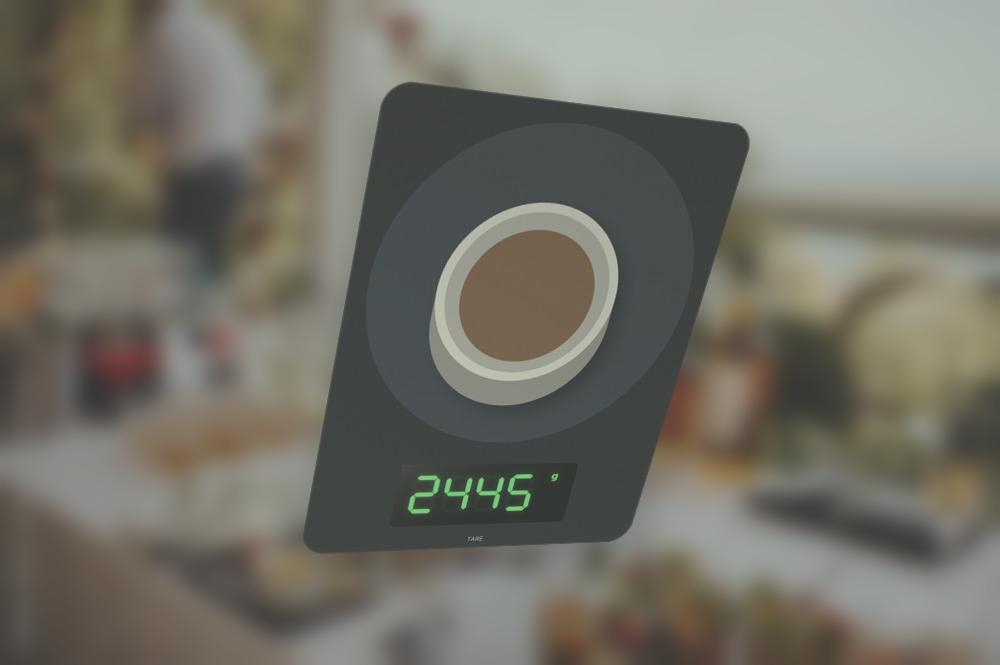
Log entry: 2445 (g)
